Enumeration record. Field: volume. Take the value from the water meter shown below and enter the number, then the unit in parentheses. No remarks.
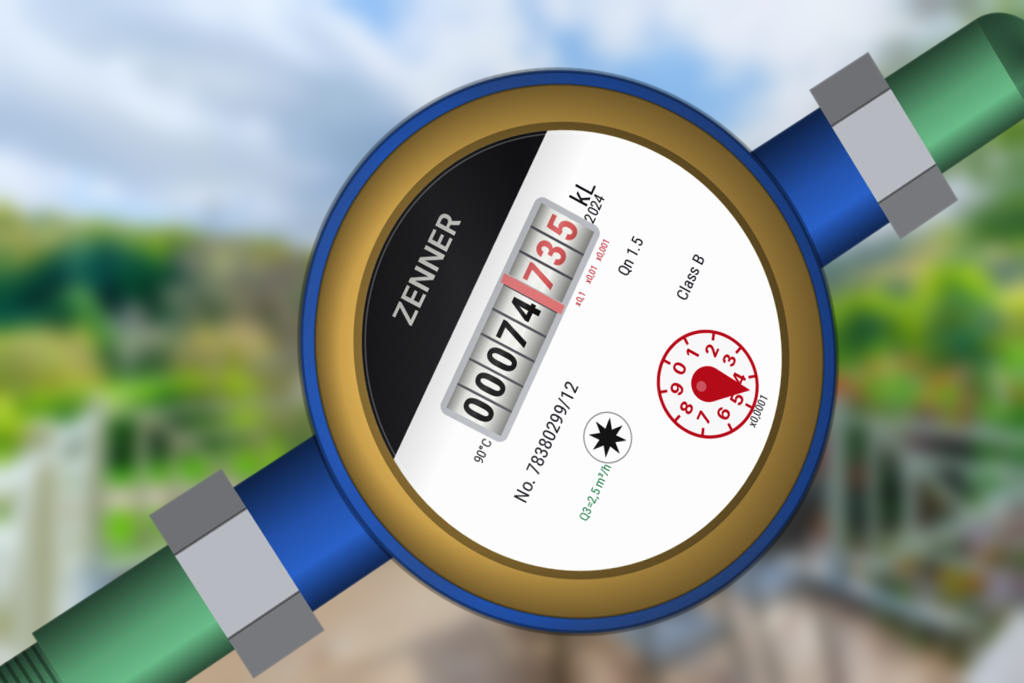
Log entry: 74.7354 (kL)
